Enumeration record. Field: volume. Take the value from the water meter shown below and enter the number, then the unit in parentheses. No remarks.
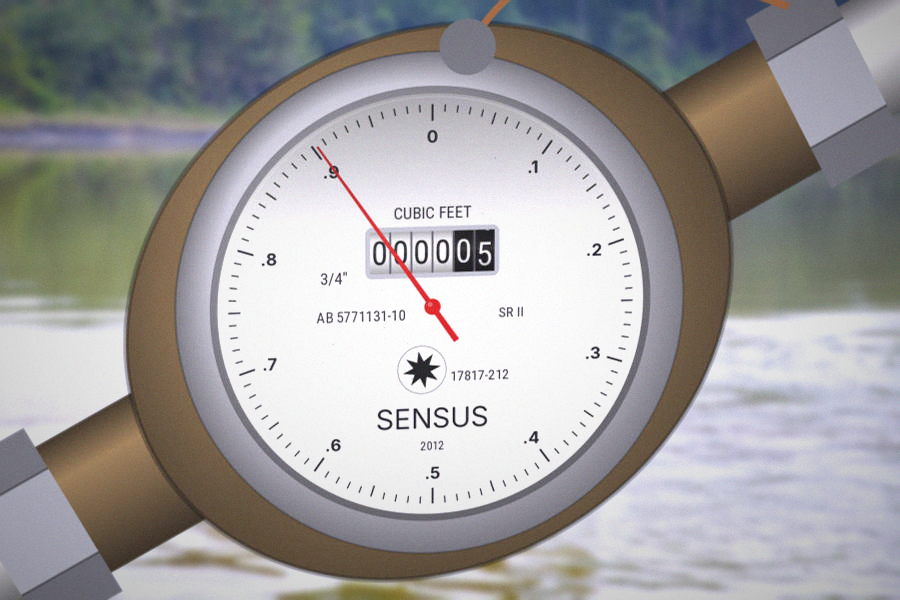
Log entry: 4.90 (ft³)
